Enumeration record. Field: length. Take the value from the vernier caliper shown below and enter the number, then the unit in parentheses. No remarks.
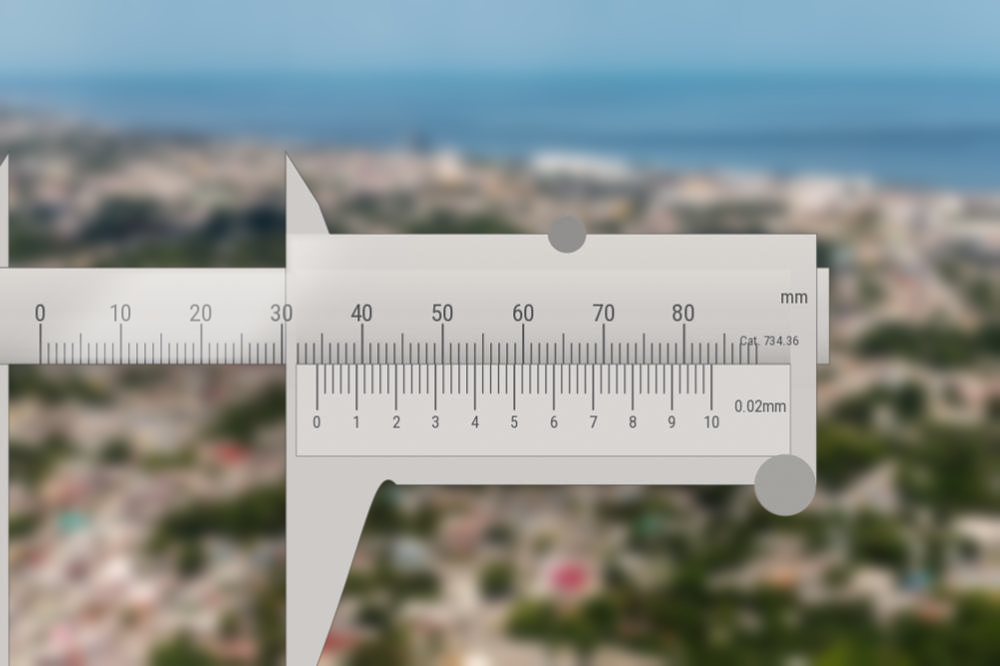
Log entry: 34.4 (mm)
